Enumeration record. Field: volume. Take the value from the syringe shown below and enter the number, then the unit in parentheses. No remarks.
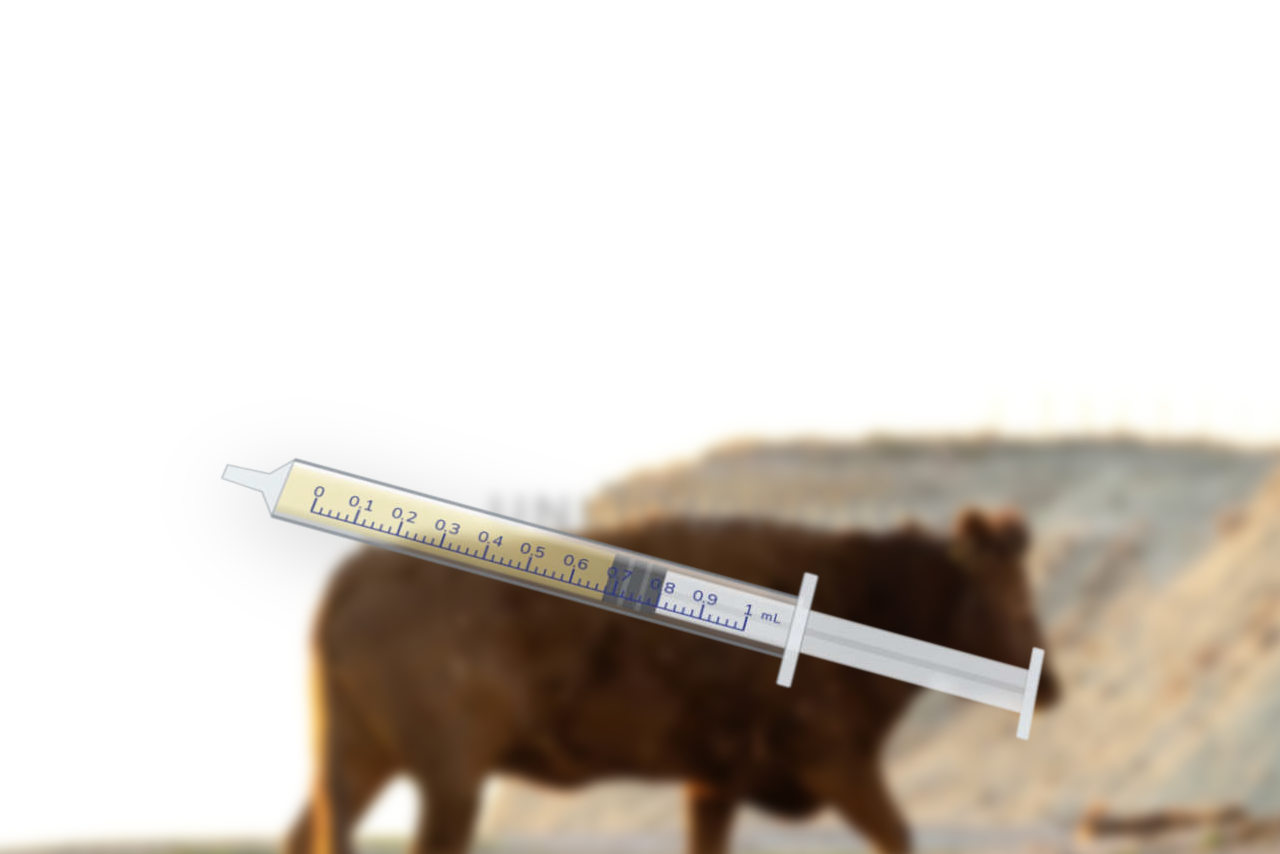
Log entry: 0.68 (mL)
